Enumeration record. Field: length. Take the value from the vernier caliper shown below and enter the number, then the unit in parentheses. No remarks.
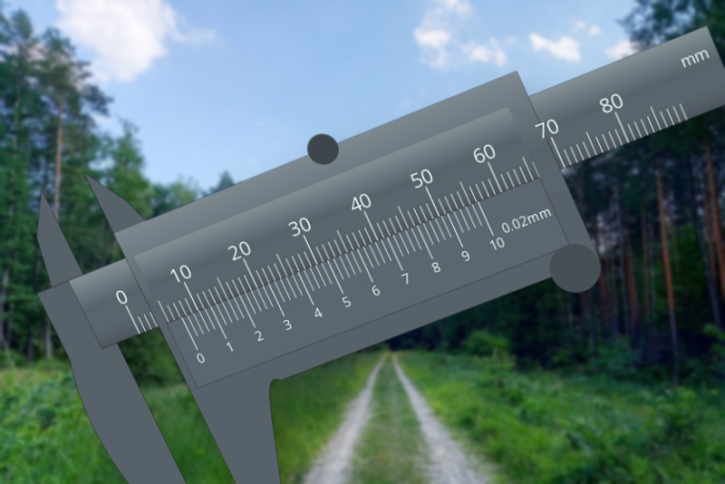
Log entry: 7.2 (mm)
